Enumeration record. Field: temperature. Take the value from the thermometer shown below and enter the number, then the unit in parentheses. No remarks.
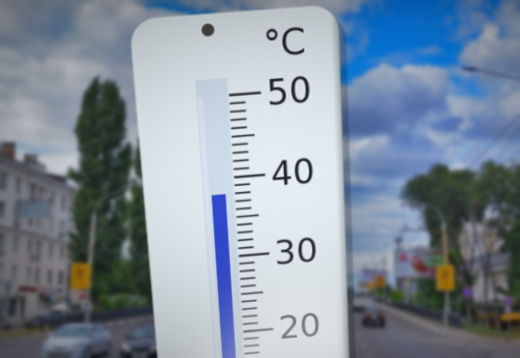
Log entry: 38 (°C)
